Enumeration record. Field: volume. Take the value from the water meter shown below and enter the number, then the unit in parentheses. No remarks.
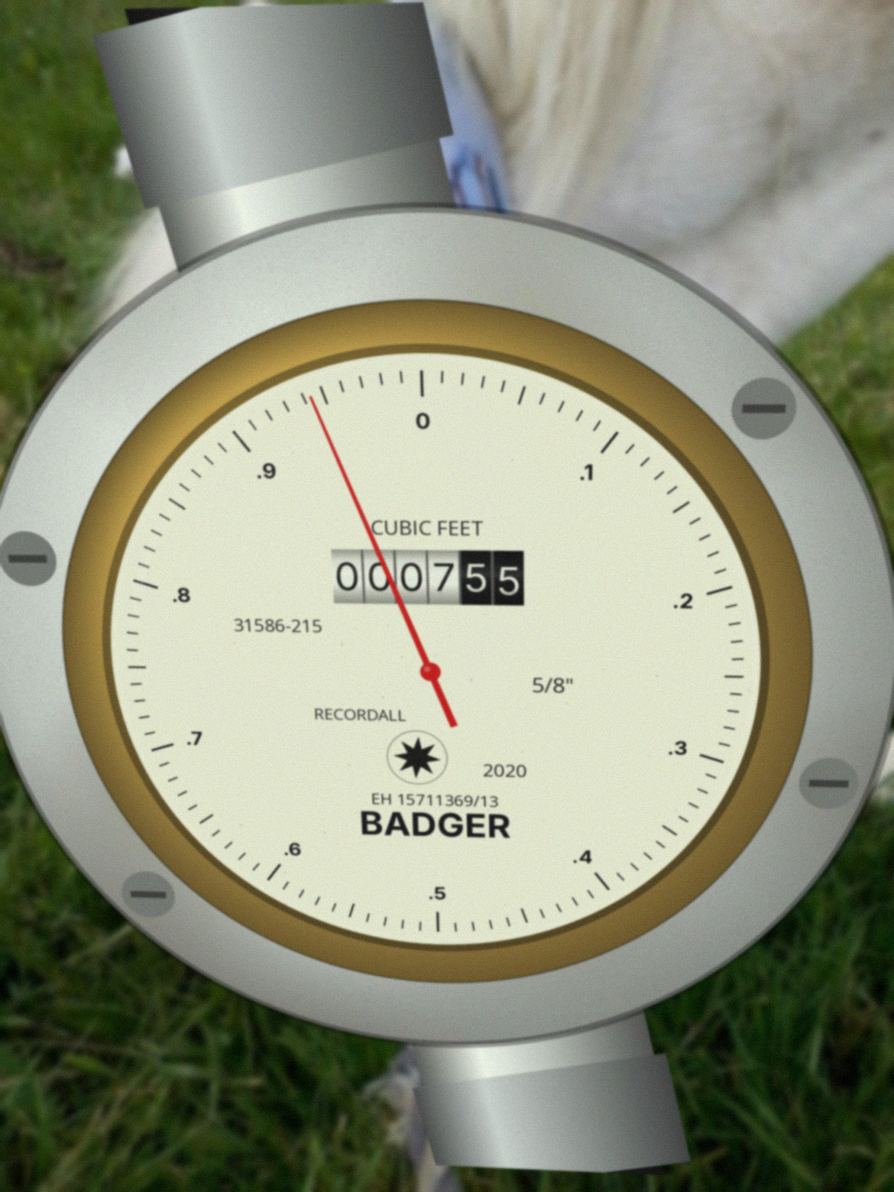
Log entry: 754.94 (ft³)
